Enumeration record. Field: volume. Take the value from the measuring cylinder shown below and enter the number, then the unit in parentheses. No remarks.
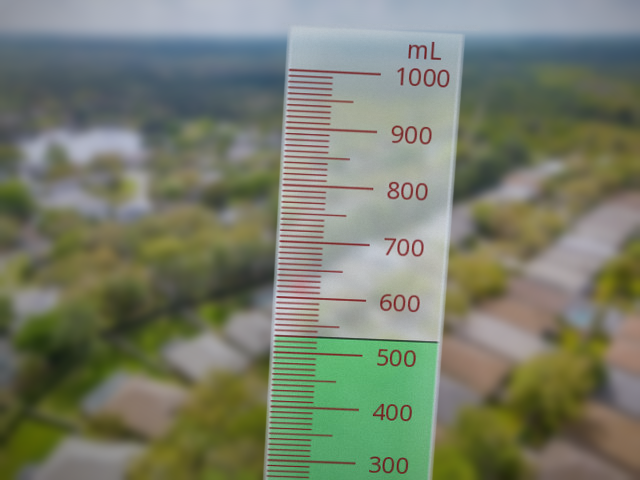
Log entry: 530 (mL)
